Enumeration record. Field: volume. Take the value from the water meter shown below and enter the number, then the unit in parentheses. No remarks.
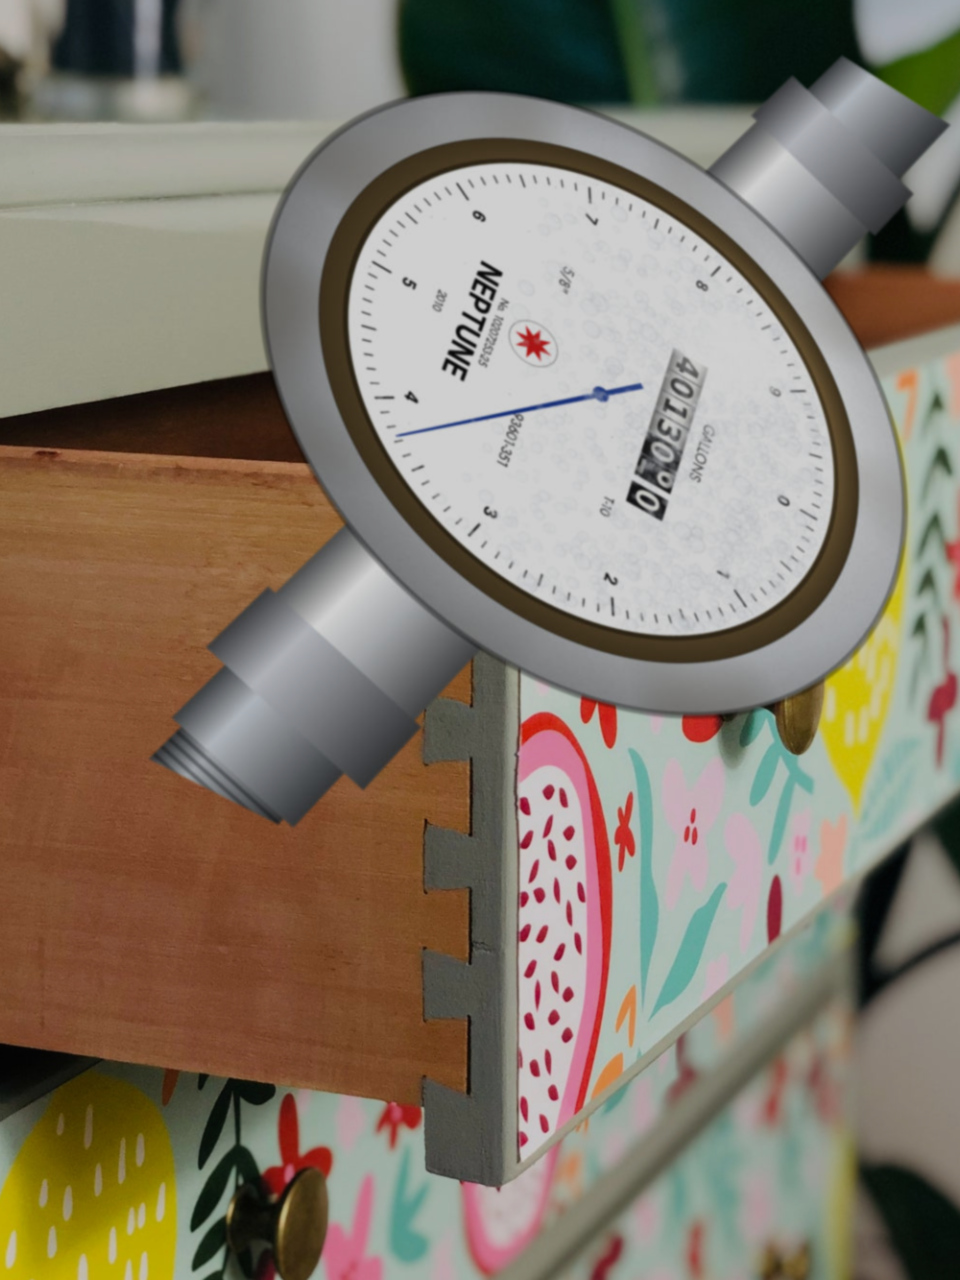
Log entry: 4013063.7 (gal)
